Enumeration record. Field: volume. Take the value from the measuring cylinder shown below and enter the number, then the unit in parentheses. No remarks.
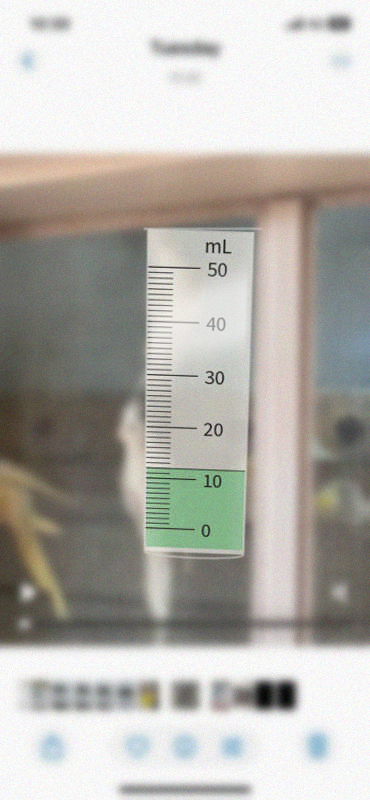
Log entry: 12 (mL)
